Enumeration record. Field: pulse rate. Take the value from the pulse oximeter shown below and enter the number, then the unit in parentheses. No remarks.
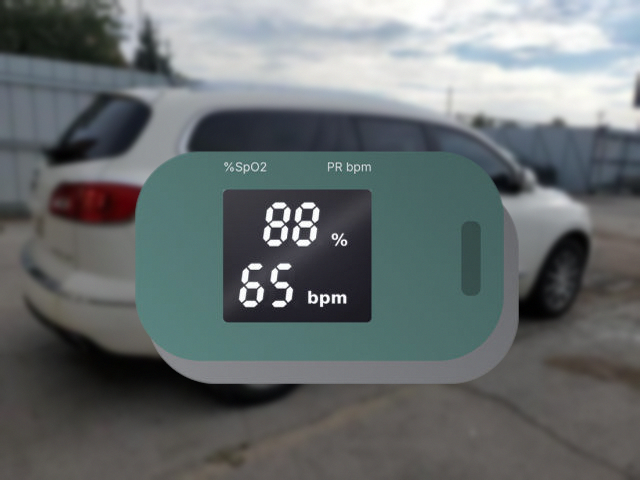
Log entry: 65 (bpm)
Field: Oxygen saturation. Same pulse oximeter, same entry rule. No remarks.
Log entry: 88 (%)
